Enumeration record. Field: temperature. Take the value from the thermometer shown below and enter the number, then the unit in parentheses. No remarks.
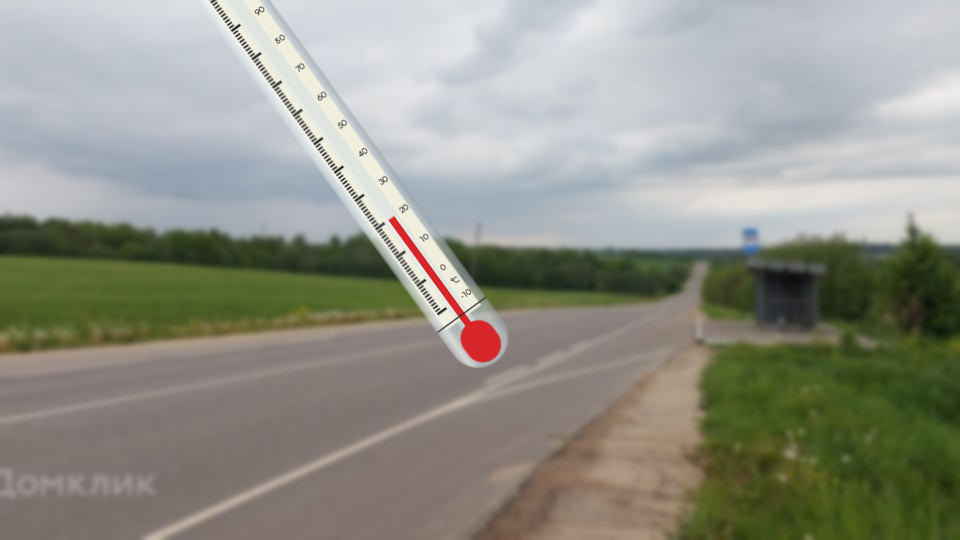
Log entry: 20 (°C)
